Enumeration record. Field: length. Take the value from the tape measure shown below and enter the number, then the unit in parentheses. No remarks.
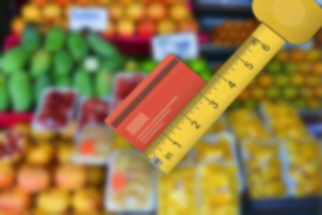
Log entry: 3.5 (in)
